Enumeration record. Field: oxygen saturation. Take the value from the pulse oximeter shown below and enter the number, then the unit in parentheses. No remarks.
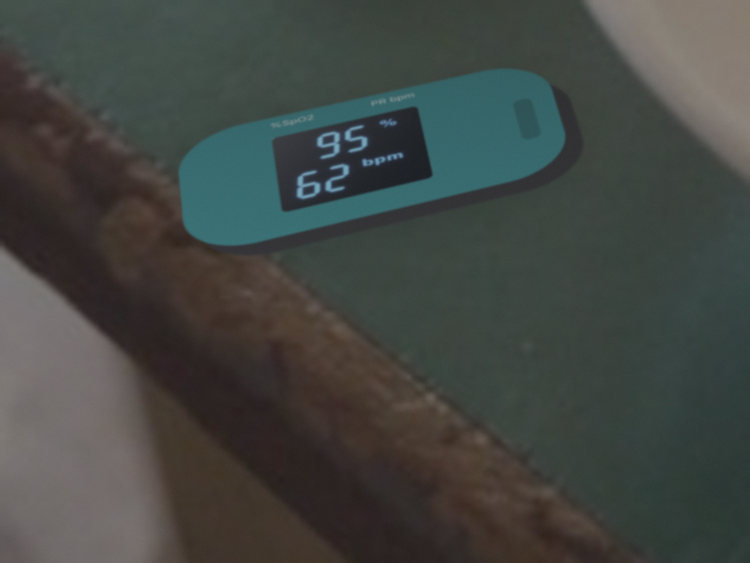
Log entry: 95 (%)
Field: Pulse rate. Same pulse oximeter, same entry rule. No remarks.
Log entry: 62 (bpm)
